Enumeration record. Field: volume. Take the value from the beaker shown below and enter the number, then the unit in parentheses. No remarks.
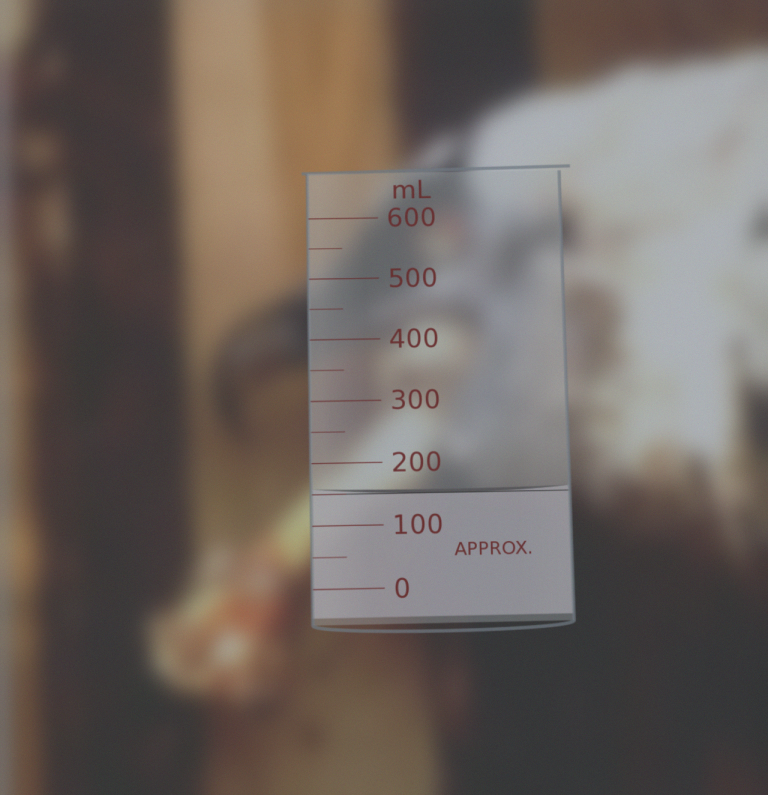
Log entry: 150 (mL)
